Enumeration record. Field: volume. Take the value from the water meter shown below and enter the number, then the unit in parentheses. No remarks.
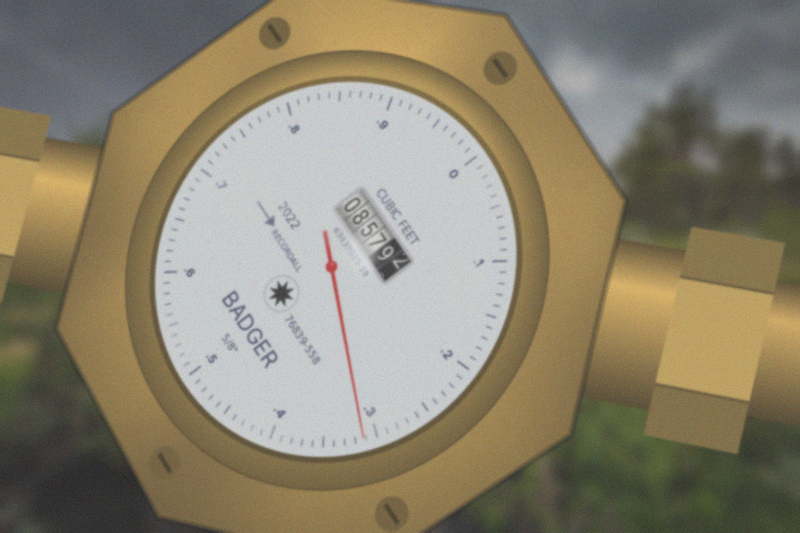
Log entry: 85792.31 (ft³)
